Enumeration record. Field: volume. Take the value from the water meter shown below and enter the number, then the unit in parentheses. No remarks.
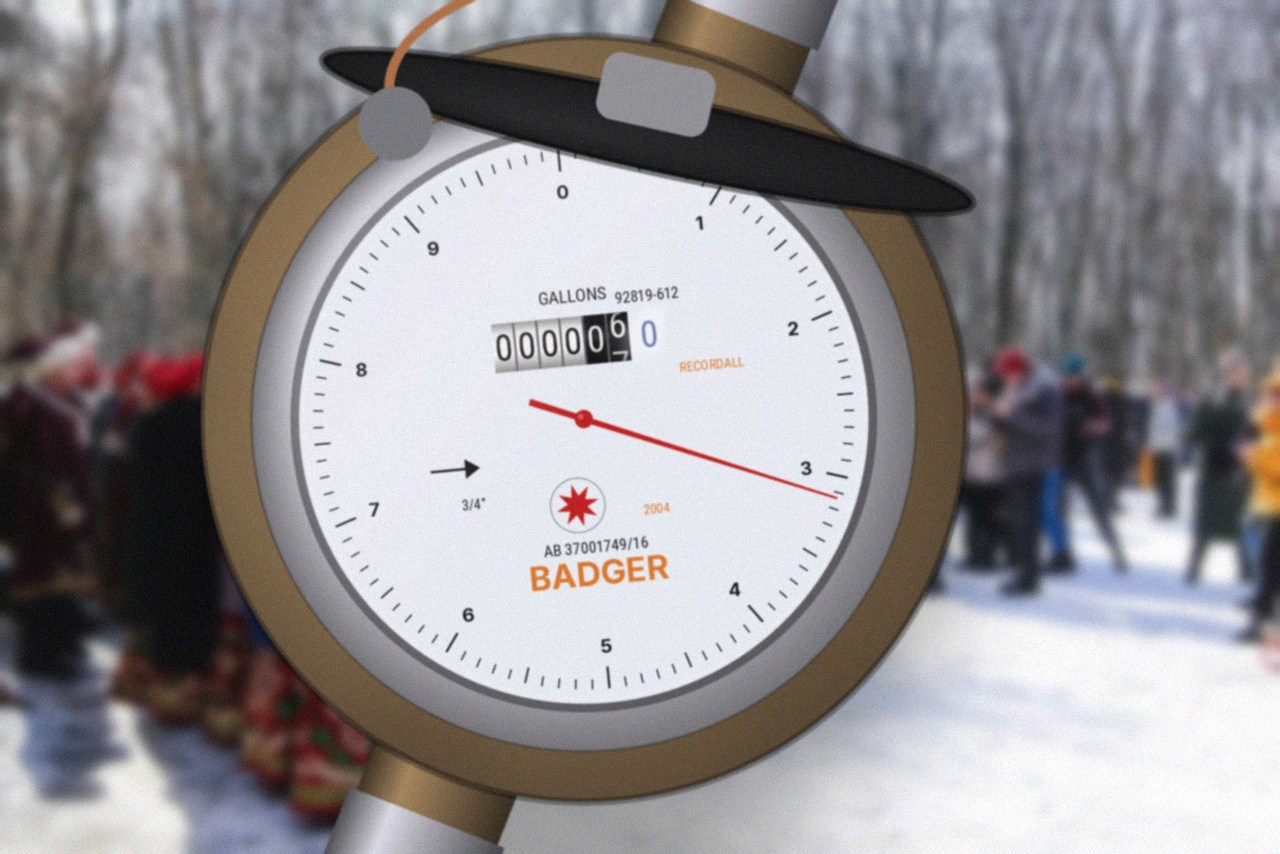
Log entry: 63.1 (gal)
